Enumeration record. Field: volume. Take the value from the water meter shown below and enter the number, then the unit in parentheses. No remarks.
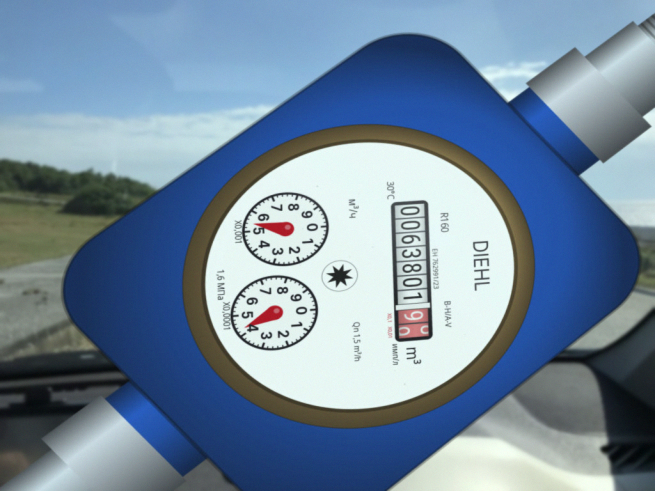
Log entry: 63801.9854 (m³)
